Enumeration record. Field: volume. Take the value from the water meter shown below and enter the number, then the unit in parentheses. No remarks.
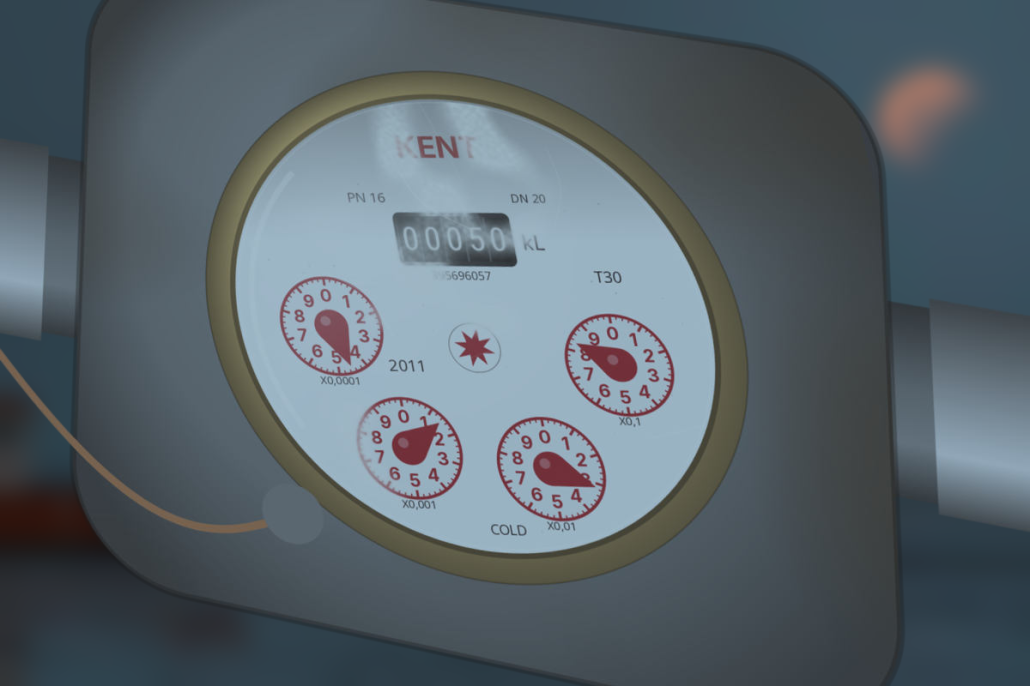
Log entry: 50.8314 (kL)
